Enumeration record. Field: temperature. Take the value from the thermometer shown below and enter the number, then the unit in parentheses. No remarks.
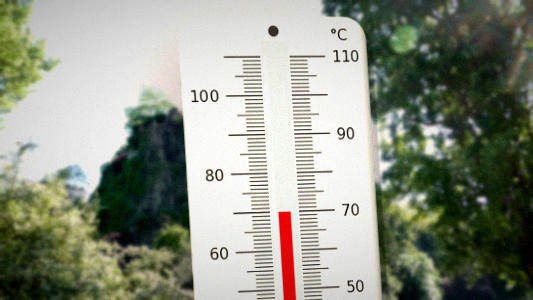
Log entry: 70 (°C)
